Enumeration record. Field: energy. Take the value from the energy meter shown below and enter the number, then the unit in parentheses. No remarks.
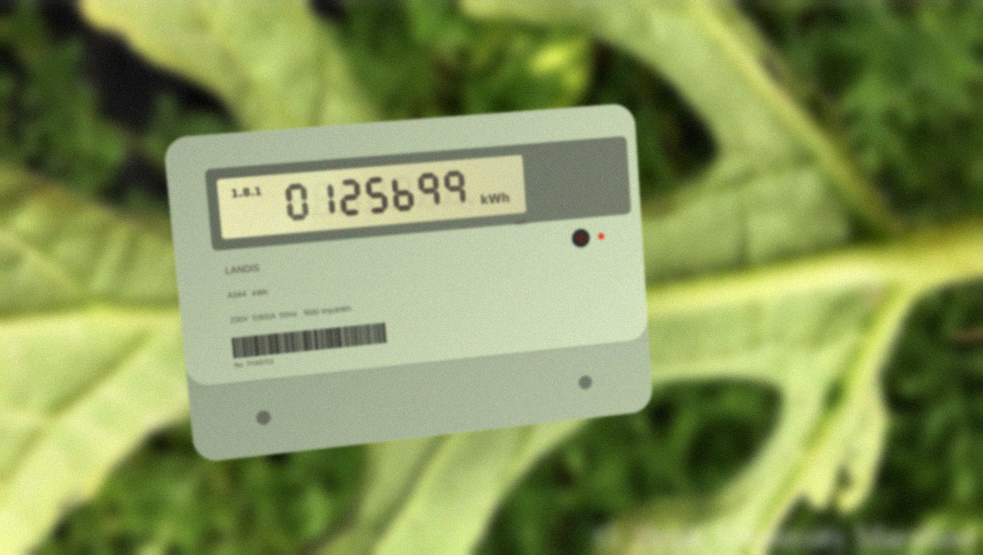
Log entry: 125699 (kWh)
